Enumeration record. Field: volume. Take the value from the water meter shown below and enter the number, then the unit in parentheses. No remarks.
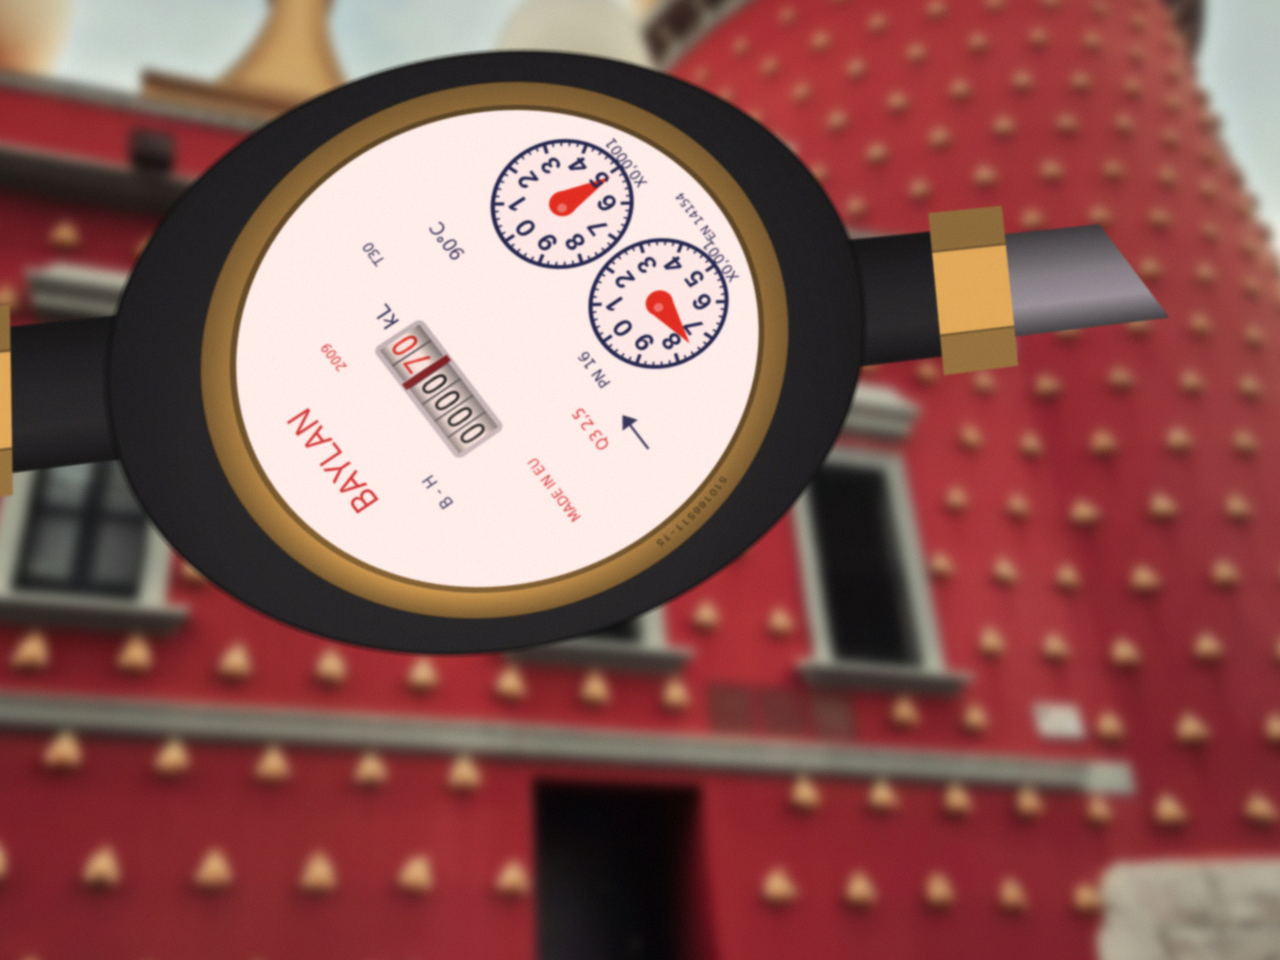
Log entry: 0.7075 (kL)
